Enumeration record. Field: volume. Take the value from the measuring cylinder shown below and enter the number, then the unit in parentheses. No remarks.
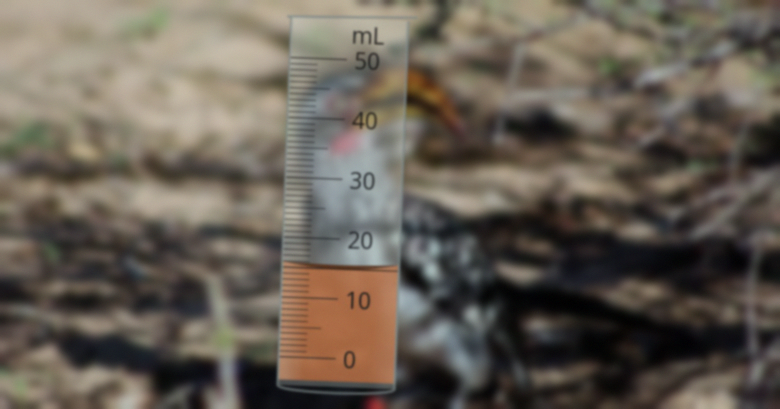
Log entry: 15 (mL)
